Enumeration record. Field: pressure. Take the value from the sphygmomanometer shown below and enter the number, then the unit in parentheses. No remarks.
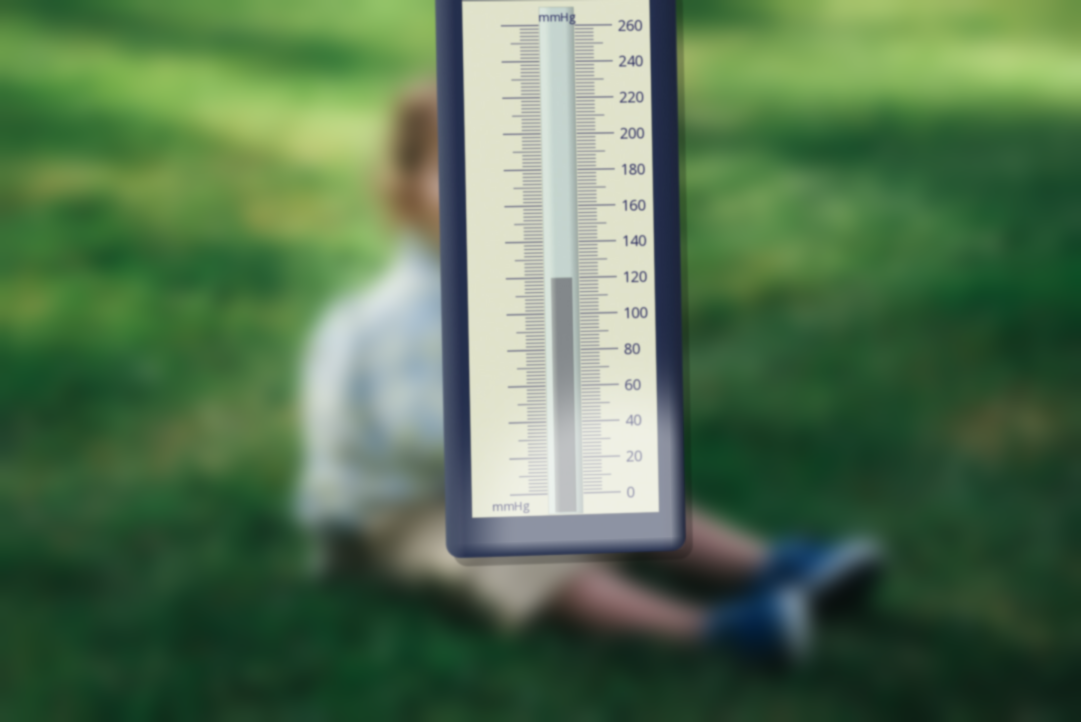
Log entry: 120 (mmHg)
